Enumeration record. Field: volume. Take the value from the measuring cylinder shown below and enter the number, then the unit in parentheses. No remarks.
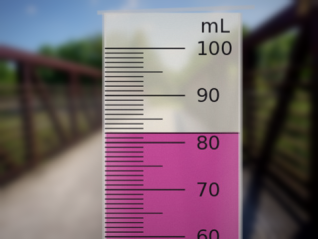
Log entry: 82 (mL)
